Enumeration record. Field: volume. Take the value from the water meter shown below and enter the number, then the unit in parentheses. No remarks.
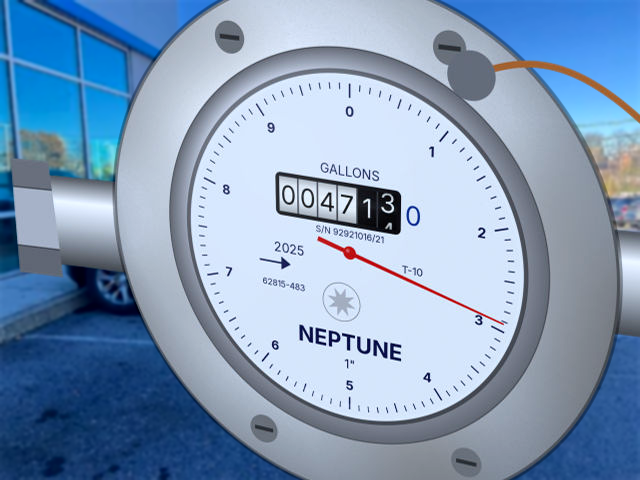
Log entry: 47132.9 (gal)
